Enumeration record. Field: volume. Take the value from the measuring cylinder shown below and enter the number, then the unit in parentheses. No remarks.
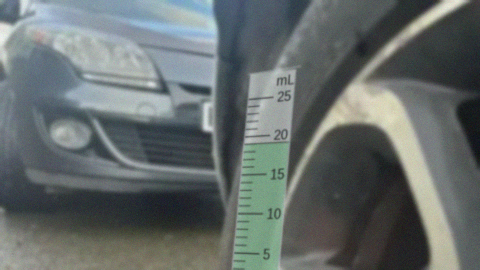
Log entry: 19 (mL)
